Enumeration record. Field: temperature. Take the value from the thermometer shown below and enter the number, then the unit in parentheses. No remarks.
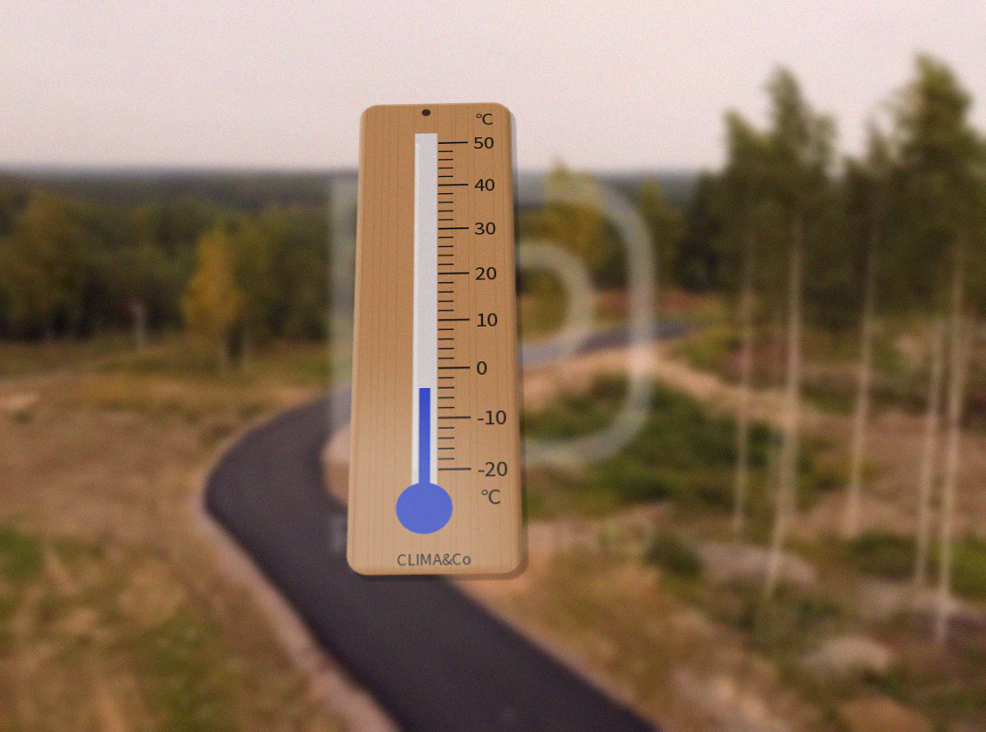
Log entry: -4 (°C)
